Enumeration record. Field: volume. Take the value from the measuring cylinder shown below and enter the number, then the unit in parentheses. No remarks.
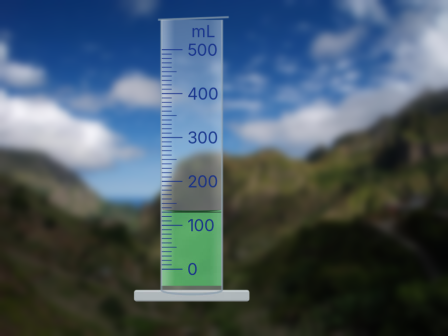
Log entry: 130 (mL)
